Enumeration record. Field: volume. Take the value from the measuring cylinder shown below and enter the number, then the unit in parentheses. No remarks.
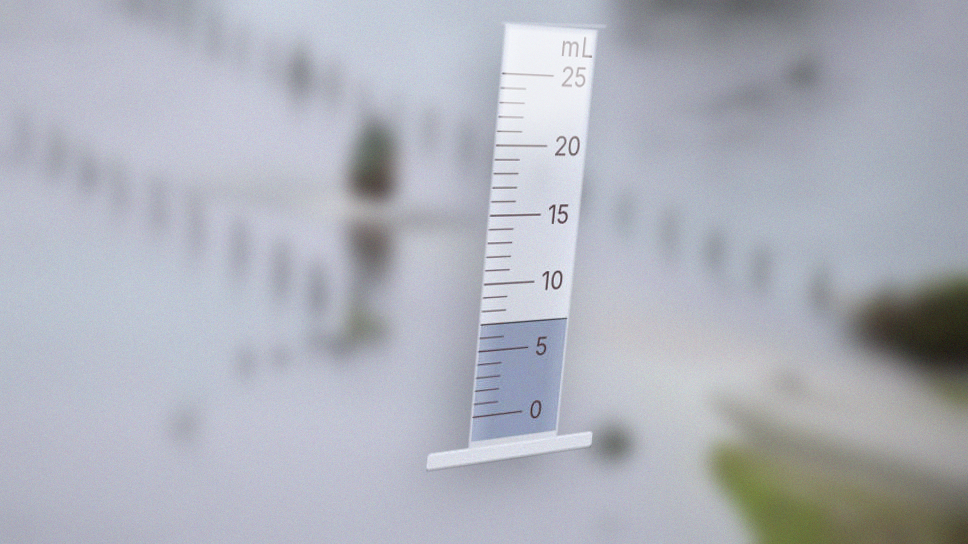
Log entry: 7 (mL)
